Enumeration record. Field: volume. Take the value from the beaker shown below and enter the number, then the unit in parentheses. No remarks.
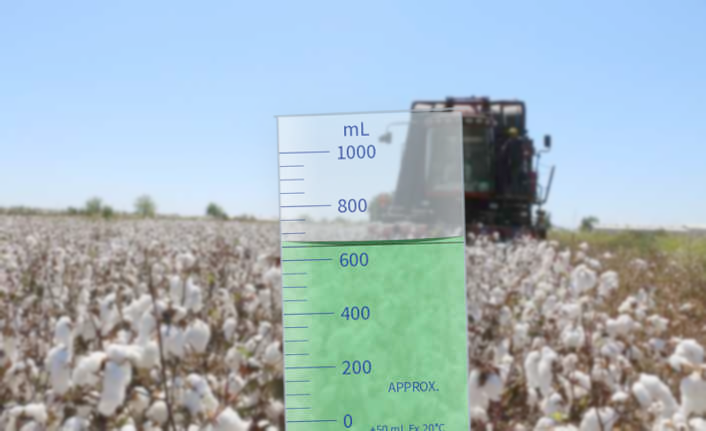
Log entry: 650 (mL)
